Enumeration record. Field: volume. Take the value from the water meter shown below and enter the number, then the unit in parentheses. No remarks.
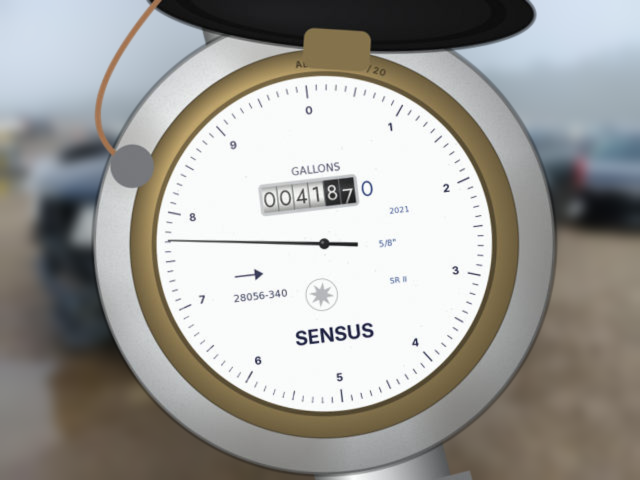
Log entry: 41867.7 (gal)
